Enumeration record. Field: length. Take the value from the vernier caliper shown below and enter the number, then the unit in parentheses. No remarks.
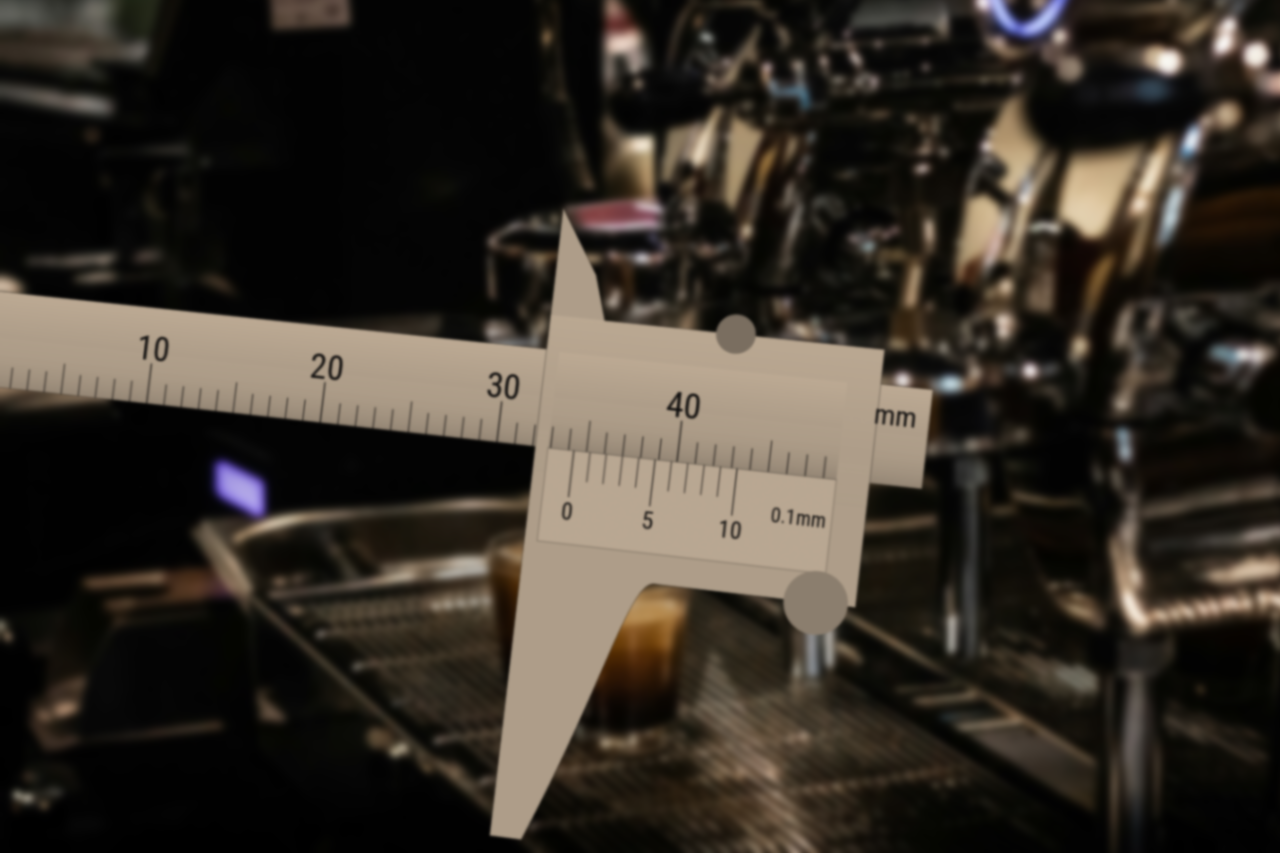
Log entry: 34.3 (mm)
